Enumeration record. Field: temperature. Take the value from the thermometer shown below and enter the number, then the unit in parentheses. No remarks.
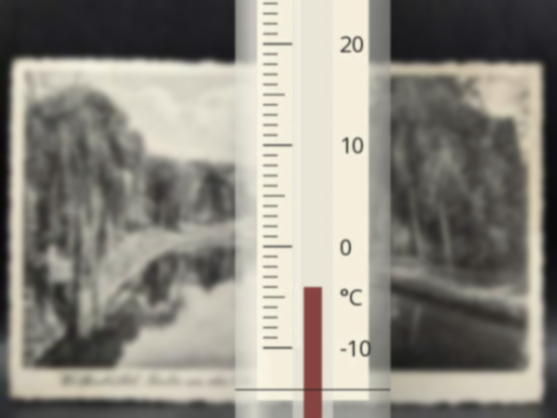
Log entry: -4 (°C)
